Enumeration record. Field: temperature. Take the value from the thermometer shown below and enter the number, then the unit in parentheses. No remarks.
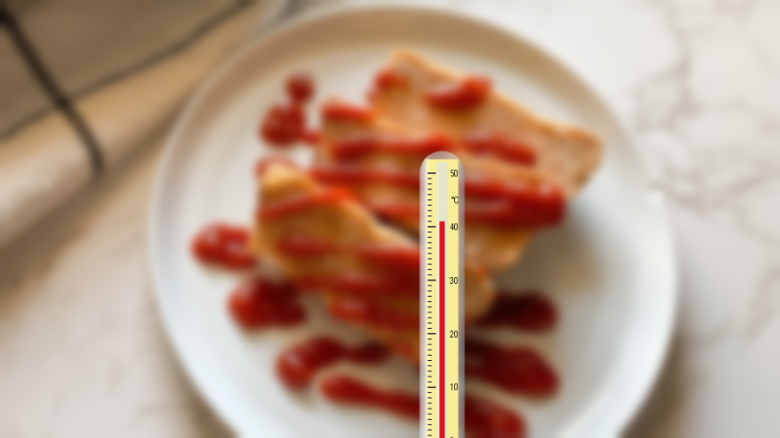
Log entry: 41 (°C)
